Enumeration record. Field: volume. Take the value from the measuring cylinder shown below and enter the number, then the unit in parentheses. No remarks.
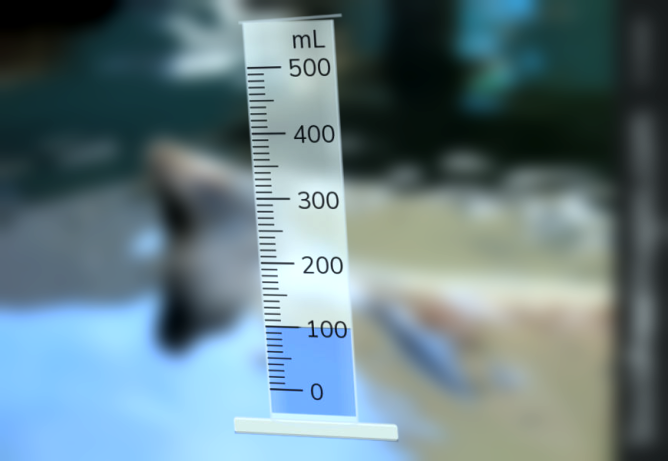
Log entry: 100 (mL)
